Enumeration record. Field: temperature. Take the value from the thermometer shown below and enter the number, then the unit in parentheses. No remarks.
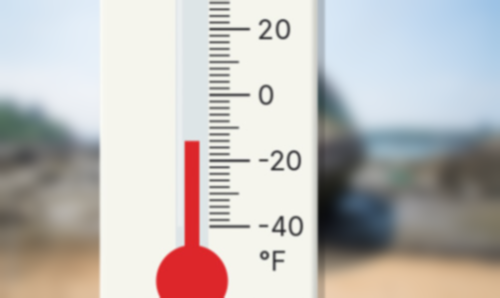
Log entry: -14 (°F)
